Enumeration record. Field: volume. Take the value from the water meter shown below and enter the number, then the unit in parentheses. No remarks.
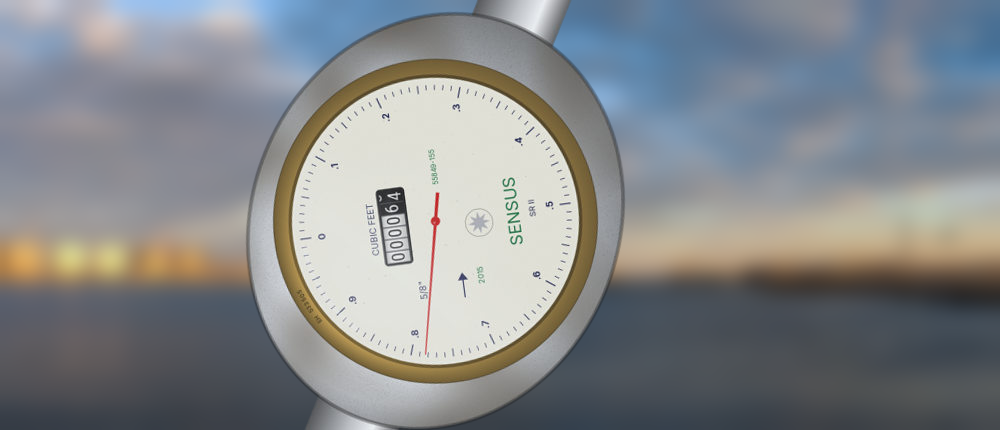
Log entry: 63.78 (ft³)
